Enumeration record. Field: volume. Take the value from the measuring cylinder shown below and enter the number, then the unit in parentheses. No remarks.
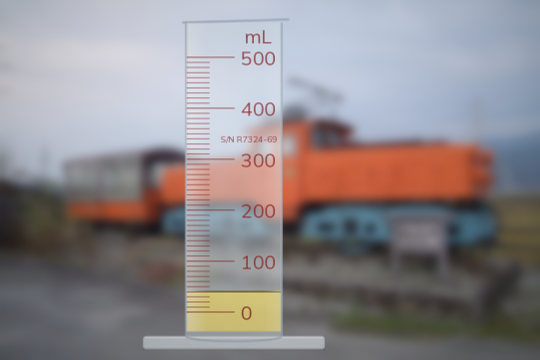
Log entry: 40 (mL)
